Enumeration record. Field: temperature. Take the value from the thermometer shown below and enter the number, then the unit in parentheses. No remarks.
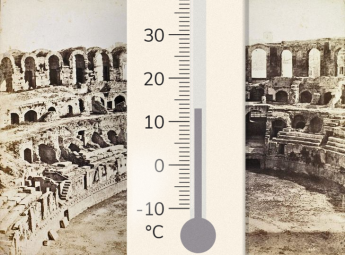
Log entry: 13 (°C)
